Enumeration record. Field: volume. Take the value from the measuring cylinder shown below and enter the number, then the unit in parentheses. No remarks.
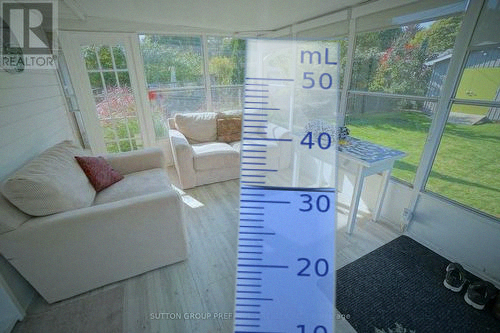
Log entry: 32 (mL)
